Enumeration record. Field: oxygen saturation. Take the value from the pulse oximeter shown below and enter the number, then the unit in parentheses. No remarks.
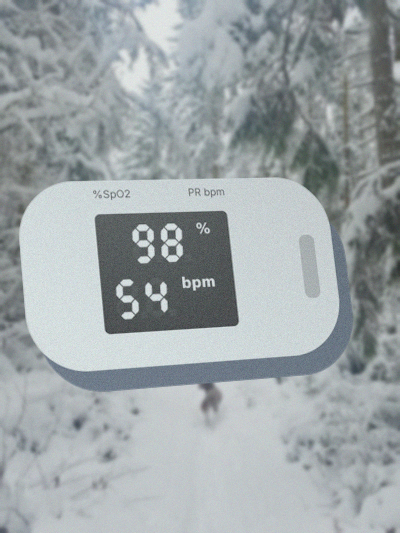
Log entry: 98 (%)
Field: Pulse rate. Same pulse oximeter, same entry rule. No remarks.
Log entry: 54 (bpm)
